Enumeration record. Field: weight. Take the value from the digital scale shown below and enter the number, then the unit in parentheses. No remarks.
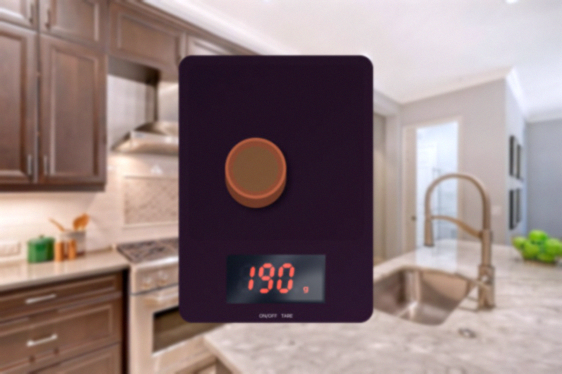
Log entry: 190 (g)
